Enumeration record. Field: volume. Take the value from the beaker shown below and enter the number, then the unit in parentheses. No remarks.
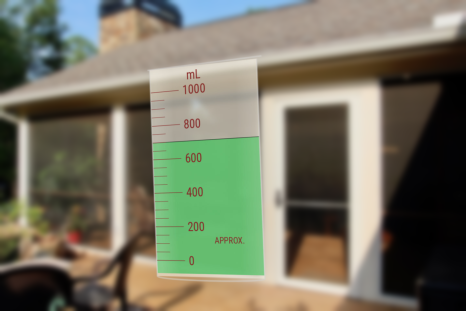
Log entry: 700 (mL)
